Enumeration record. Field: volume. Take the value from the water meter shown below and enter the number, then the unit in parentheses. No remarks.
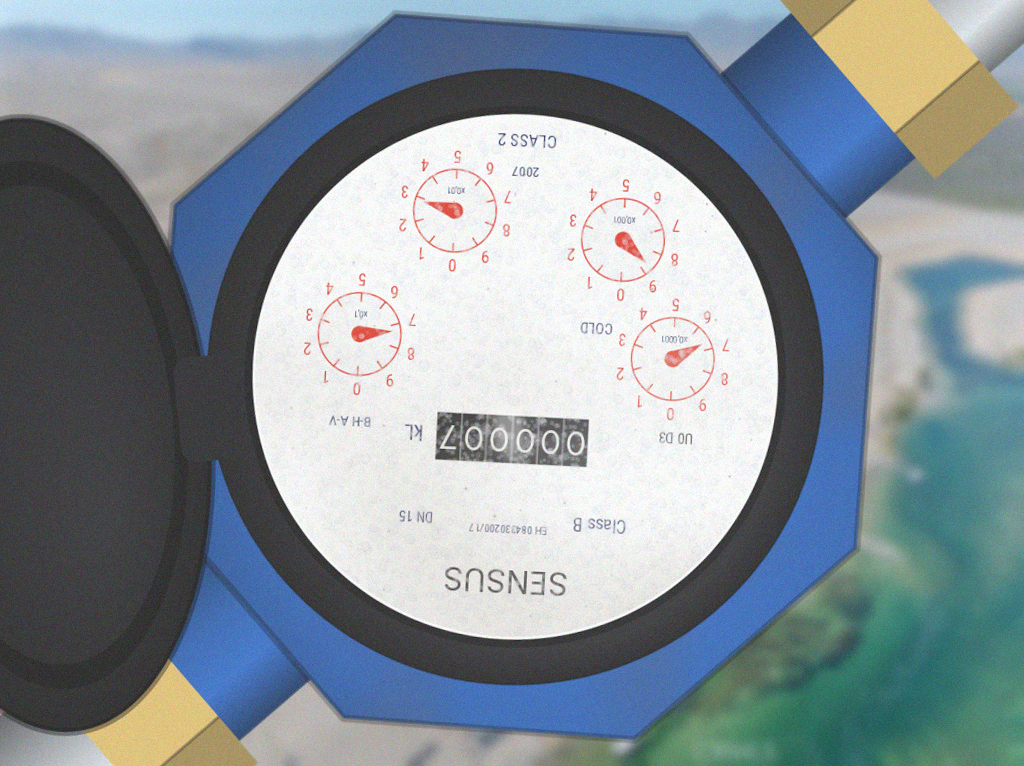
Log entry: 7.7286 (kL)
